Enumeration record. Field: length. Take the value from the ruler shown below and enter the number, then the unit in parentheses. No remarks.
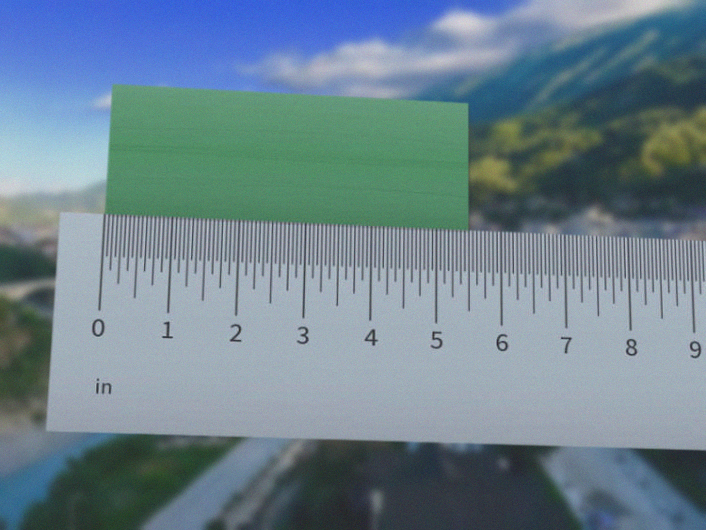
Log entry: 5.5 (in)
